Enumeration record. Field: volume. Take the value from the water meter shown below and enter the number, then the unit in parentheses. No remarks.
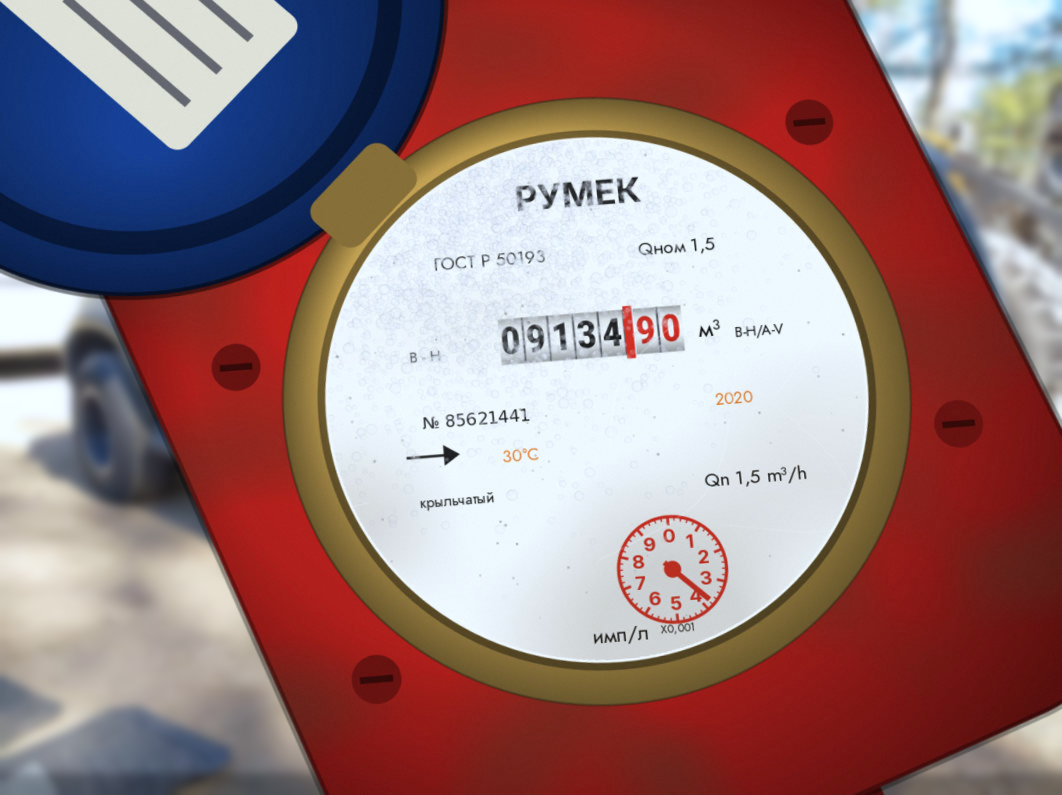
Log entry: 9134.903 (m³)
